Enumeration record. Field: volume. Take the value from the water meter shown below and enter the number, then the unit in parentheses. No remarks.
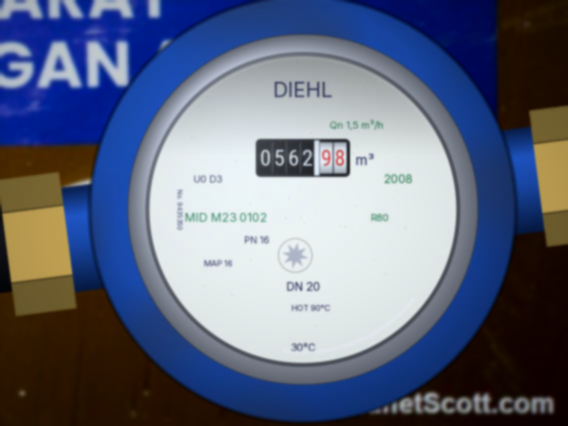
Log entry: 562.98 (m³)
